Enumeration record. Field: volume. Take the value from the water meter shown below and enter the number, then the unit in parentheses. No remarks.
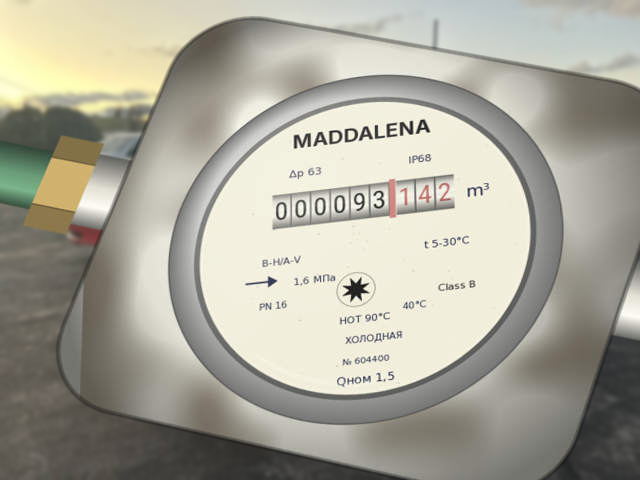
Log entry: 93.142 (m³)
